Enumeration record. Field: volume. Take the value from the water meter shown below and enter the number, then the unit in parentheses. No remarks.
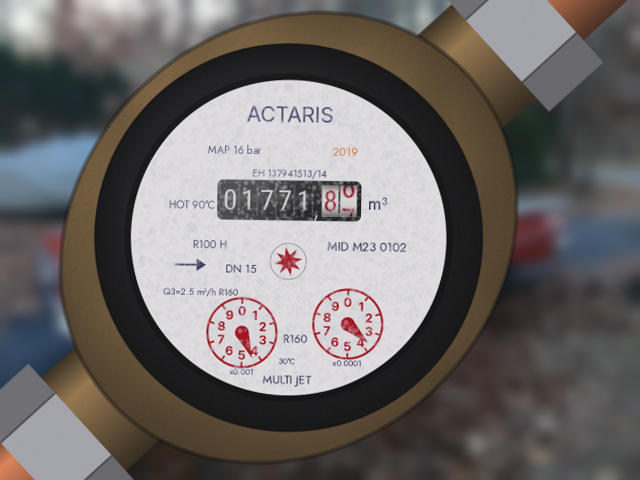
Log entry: 1771.8643 (m³)
